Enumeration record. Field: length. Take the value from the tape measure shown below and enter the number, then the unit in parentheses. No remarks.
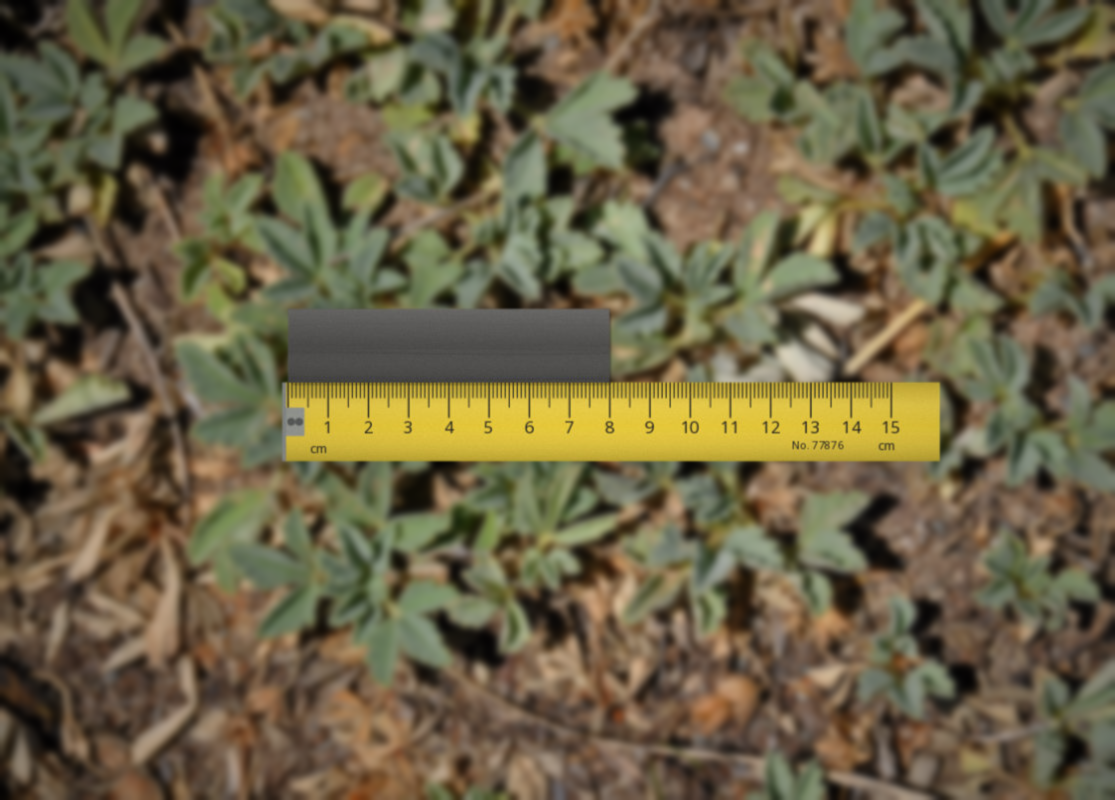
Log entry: 8 (cm)
